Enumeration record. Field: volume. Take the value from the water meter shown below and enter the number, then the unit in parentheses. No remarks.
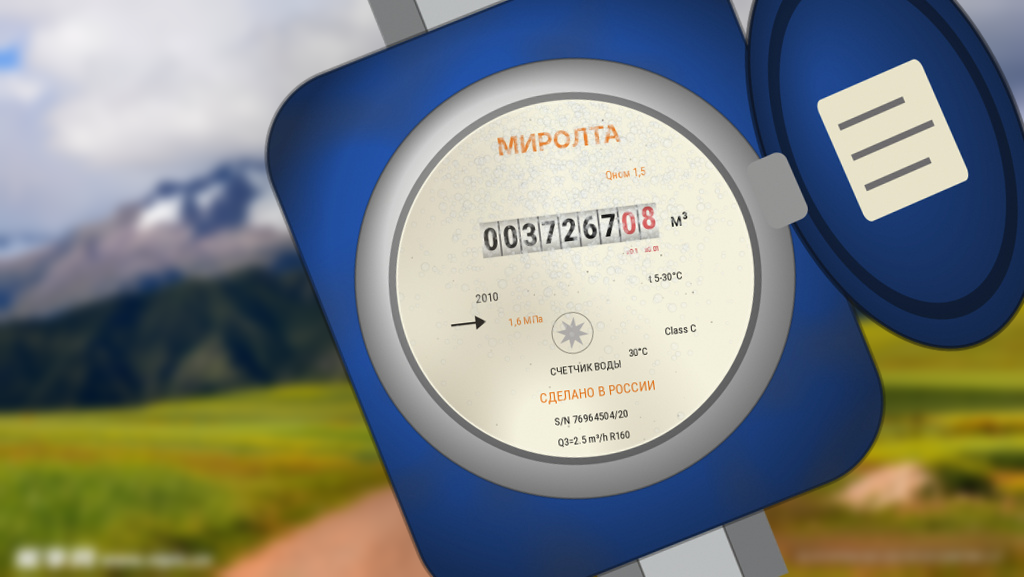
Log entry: 37267.08 (m³)
